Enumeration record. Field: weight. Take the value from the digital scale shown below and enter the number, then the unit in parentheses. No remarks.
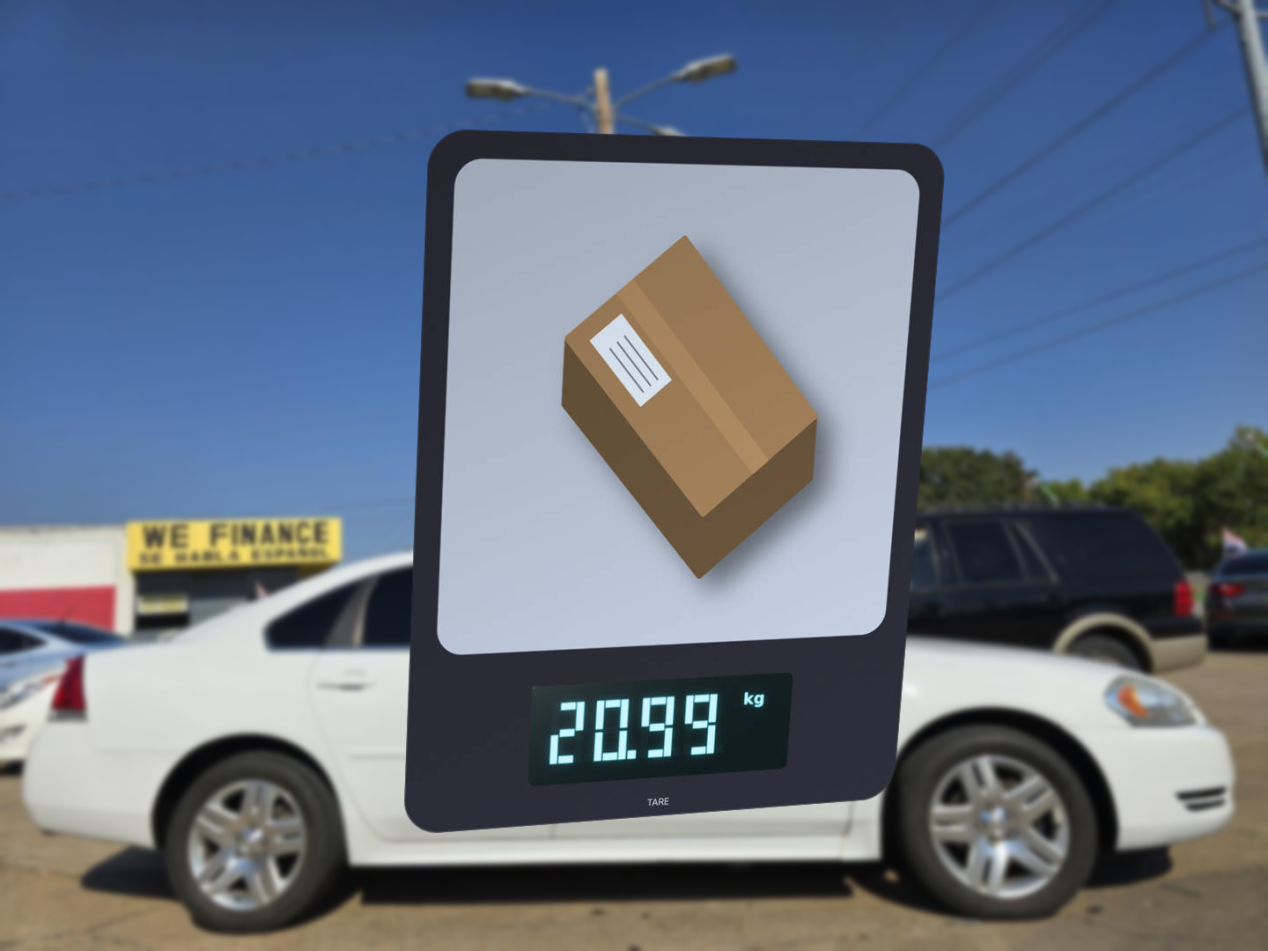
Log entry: 20.99 (kg)
